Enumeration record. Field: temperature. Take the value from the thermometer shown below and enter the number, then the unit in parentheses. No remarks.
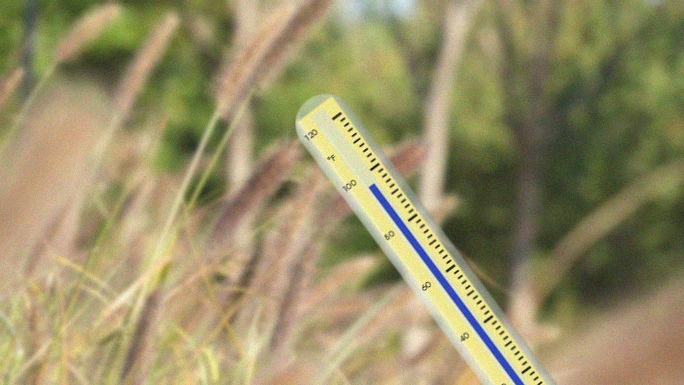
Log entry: 96 (°F)
